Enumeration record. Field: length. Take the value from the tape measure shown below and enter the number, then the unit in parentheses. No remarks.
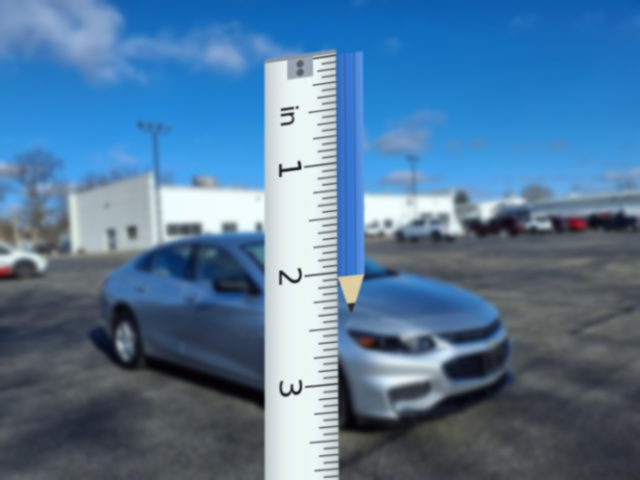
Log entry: 2.375 (in)
